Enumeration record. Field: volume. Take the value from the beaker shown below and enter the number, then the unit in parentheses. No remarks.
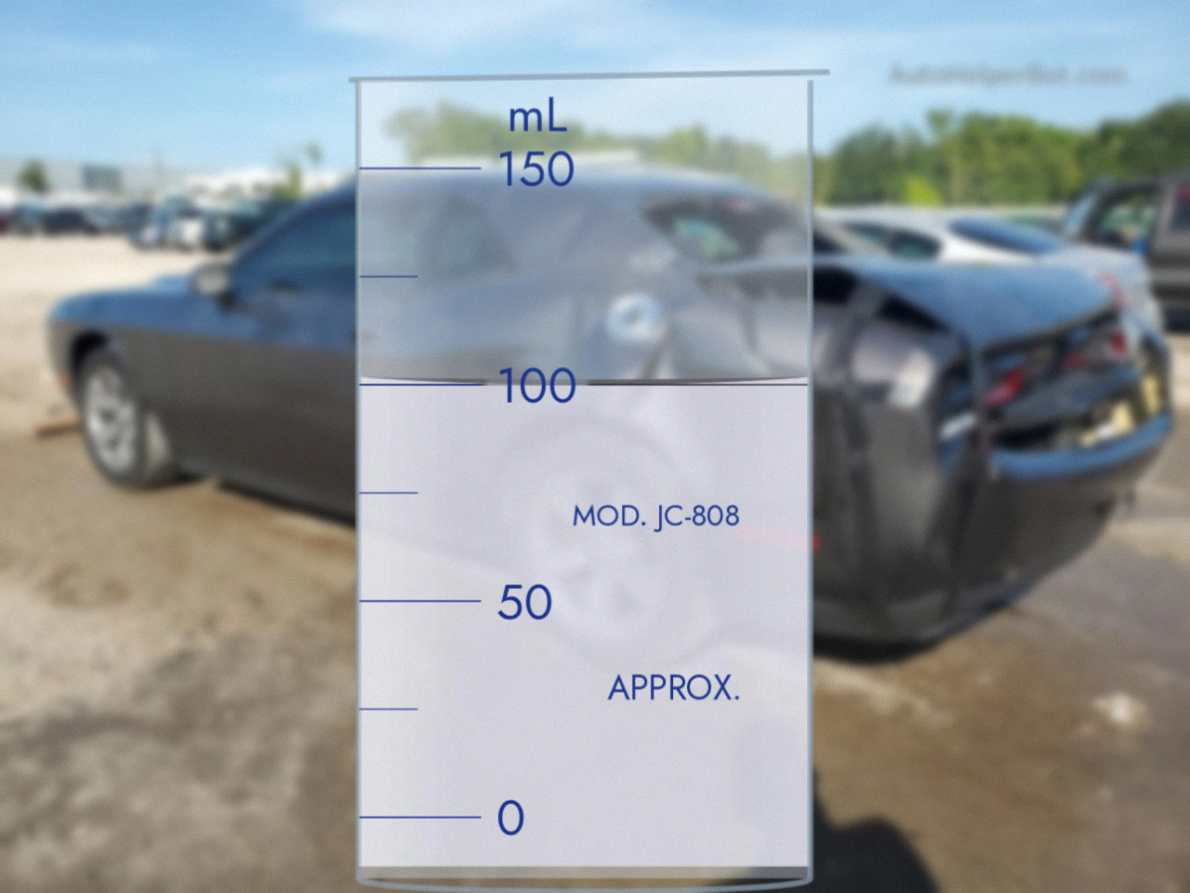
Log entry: 100 (mL)
